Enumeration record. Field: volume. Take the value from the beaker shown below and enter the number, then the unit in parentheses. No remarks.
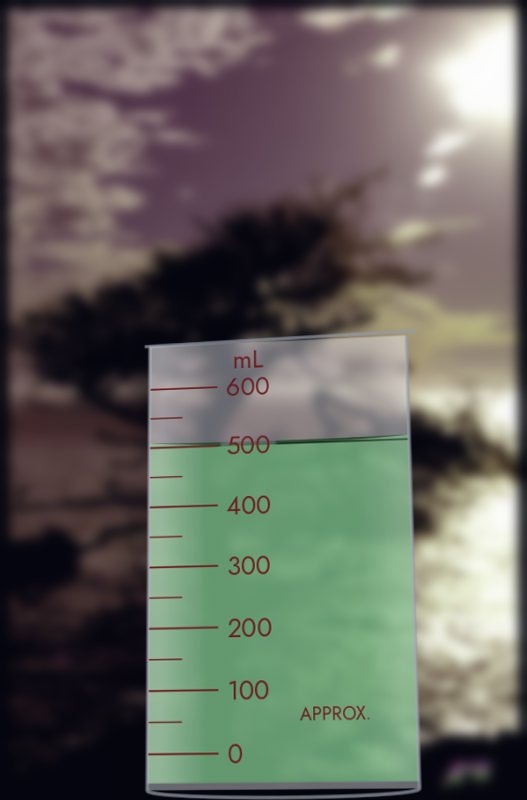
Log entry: 500 (mL)
